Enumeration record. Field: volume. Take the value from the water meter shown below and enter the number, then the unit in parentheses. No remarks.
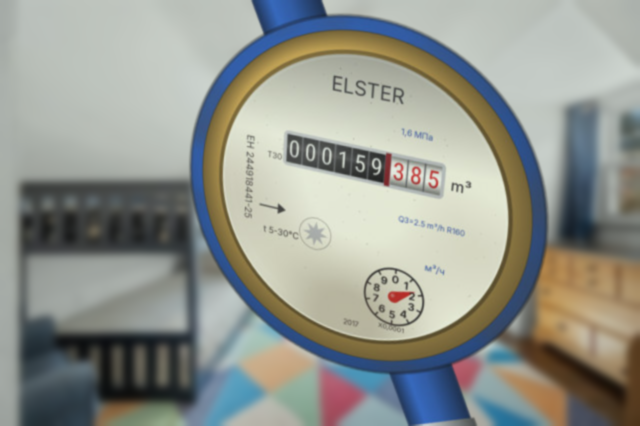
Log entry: 159.3851 (m³)
